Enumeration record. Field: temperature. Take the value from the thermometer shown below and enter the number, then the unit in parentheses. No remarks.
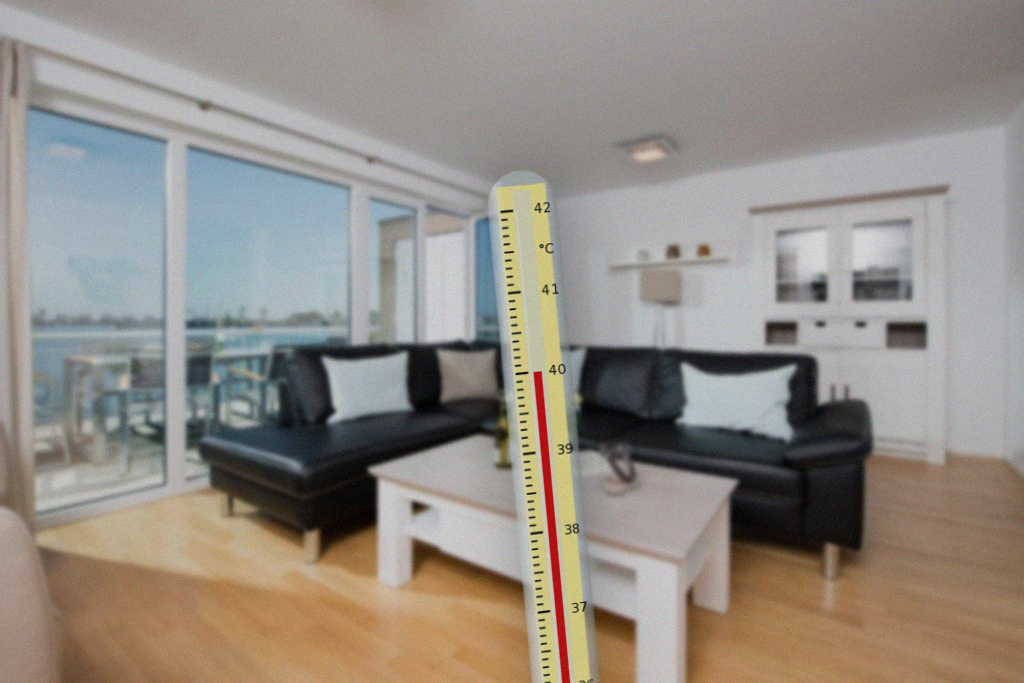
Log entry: 40 (°C)
